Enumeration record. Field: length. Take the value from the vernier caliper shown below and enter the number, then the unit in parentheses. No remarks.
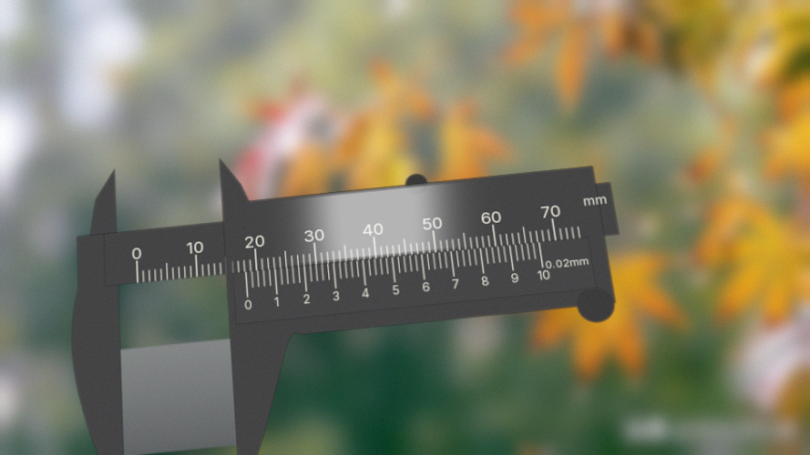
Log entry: 18.2 (mm)
